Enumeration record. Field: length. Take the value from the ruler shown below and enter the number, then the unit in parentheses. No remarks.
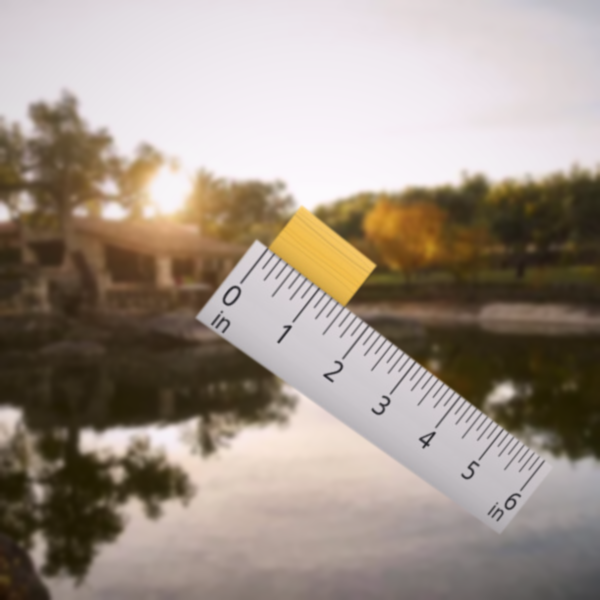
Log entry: 1.5 (in)
